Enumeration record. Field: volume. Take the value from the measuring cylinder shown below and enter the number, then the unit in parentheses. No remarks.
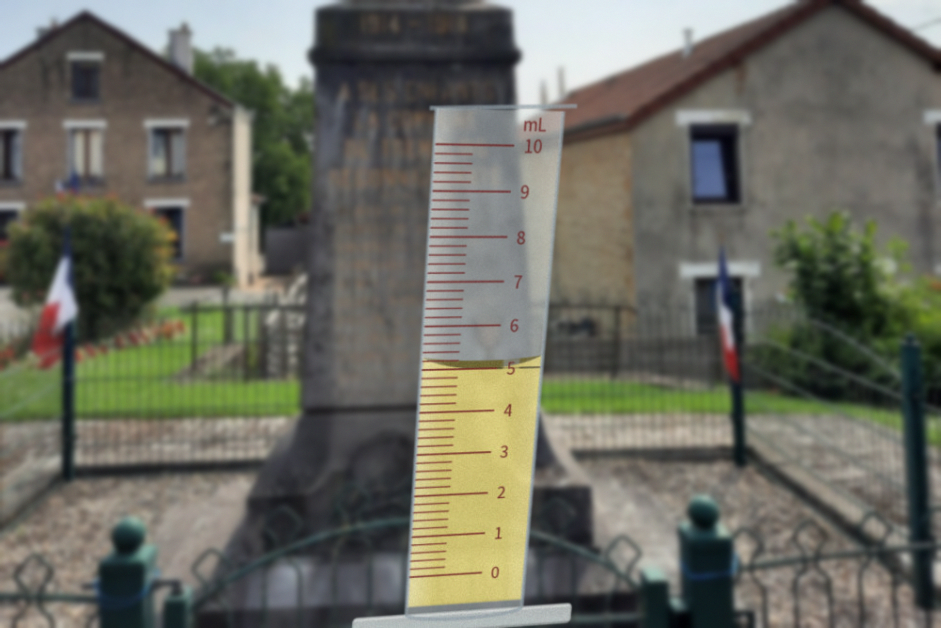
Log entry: 5 (mL)
